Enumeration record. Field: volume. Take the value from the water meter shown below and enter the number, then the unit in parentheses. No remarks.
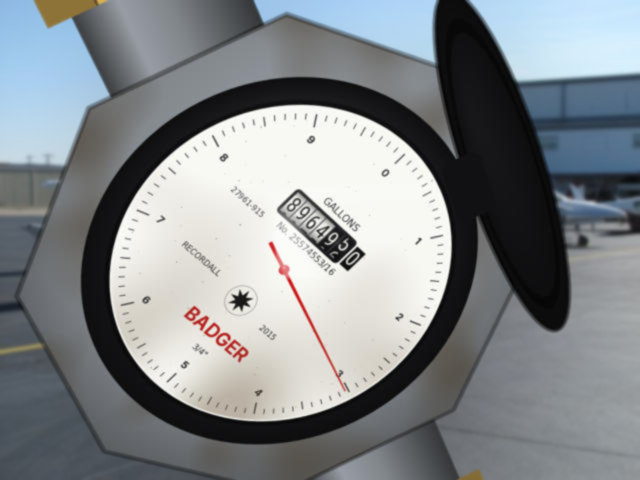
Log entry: 8964953.0 (gal)
